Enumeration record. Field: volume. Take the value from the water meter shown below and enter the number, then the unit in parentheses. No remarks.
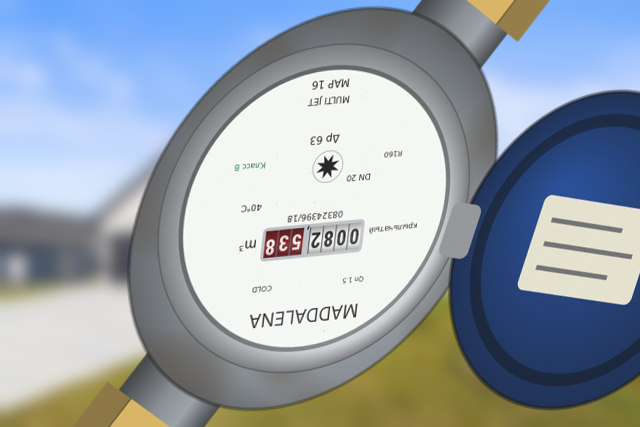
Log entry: 82.538 (m³)
